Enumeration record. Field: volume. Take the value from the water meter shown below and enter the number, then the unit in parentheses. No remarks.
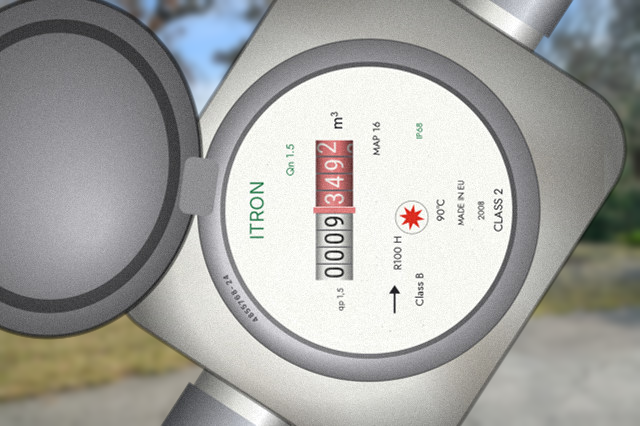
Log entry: 9.3492 (m³)
